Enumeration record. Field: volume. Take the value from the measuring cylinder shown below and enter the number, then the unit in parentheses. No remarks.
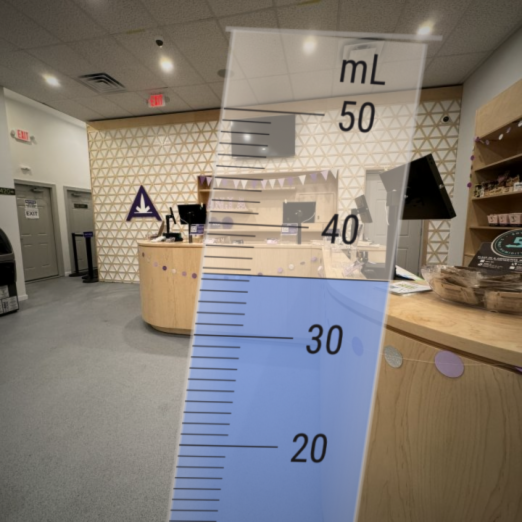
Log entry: 35.5 (mL)
